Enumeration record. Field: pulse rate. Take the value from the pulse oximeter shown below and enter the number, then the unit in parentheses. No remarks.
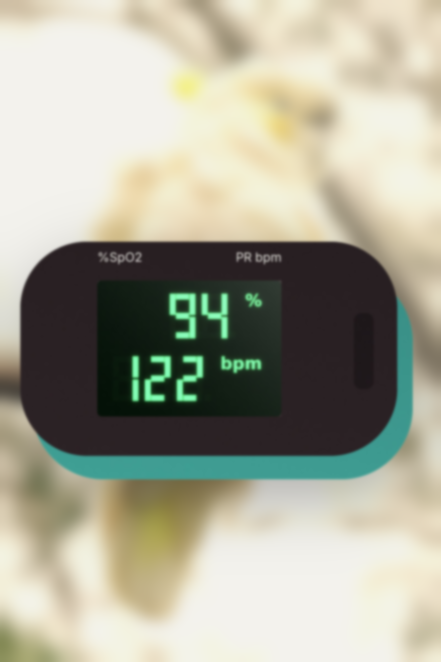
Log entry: 122 (bpm)
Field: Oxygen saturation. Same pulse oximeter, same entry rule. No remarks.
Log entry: 94 (%)
